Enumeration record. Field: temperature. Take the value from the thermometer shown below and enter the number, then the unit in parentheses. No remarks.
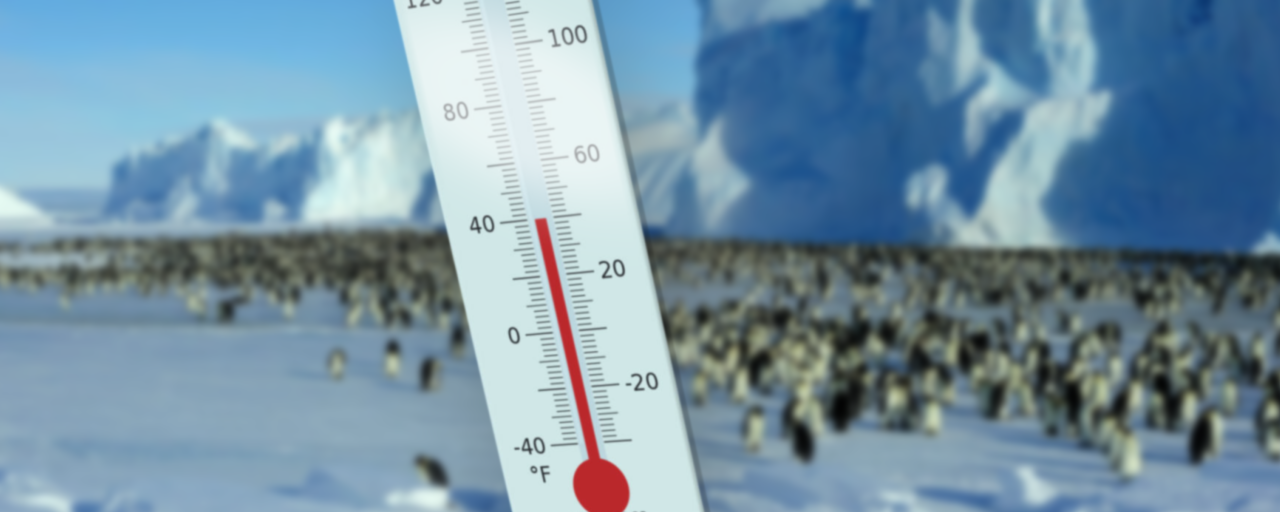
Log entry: 40 (°F)
